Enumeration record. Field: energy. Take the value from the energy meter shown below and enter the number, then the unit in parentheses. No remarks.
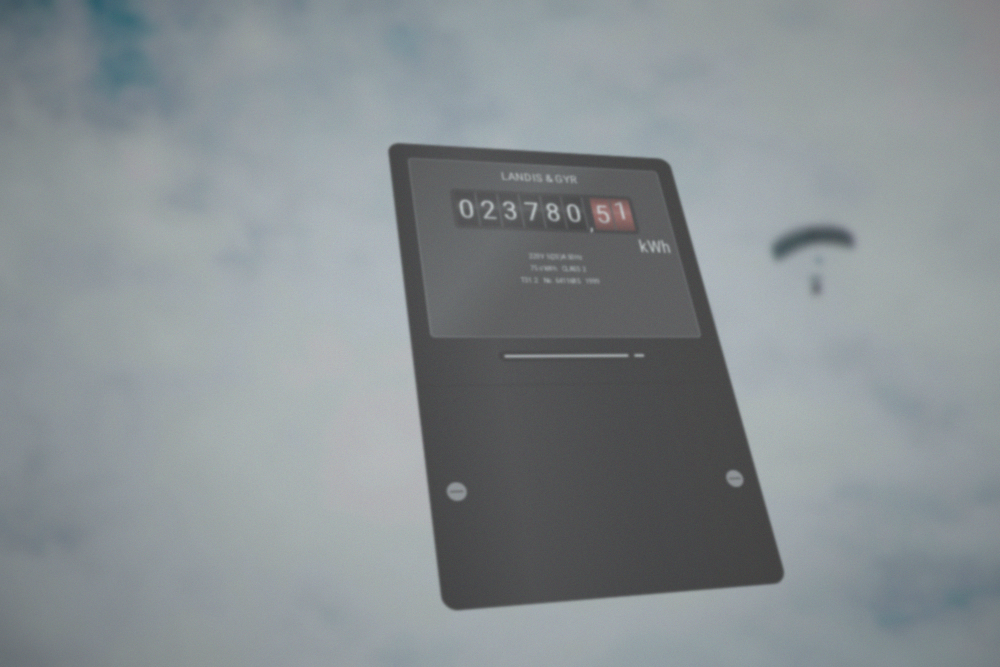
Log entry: 23780.51 (kWh)
